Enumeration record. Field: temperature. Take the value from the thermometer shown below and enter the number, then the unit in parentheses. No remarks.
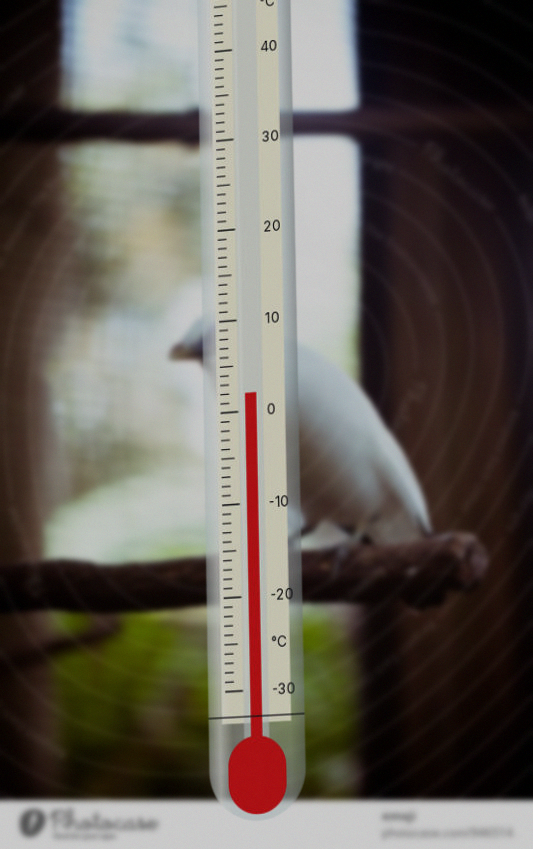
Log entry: 2 (°C)
